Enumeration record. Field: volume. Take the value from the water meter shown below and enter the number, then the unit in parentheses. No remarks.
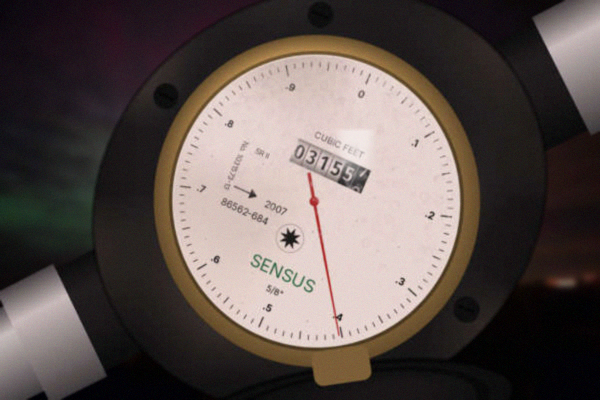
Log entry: 31557.40 (ft³)
